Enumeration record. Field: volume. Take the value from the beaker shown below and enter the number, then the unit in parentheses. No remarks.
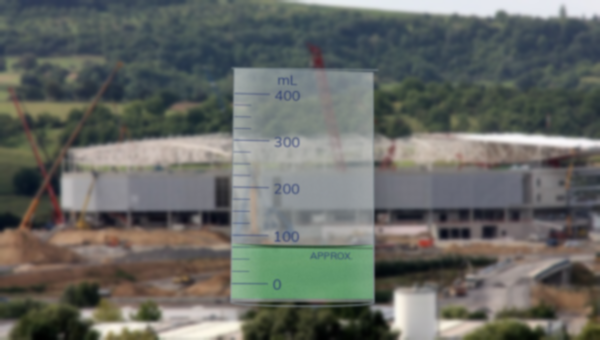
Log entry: 75 (mL)
